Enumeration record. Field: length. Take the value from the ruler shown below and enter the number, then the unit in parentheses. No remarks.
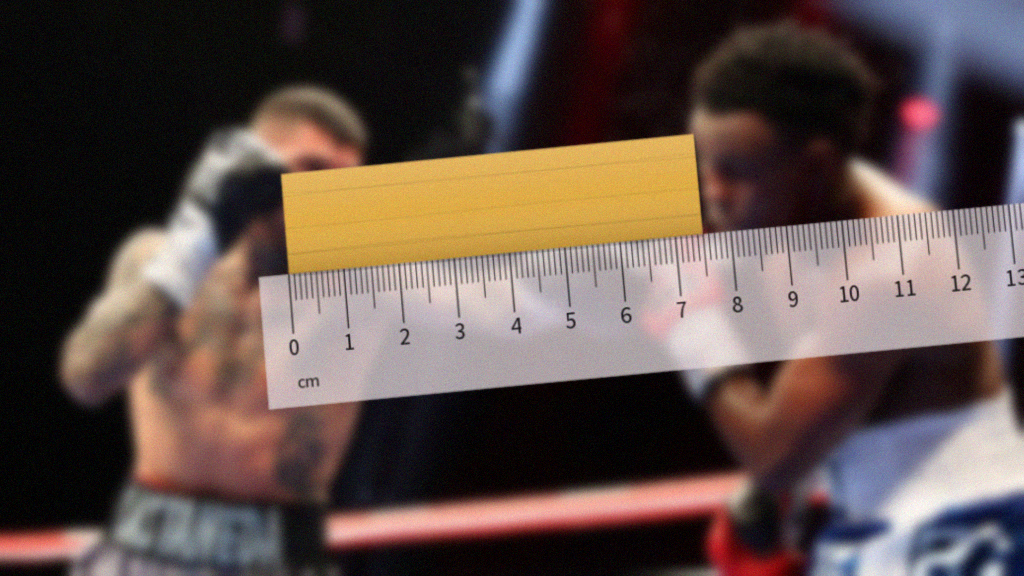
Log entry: 7.5 (cm)
